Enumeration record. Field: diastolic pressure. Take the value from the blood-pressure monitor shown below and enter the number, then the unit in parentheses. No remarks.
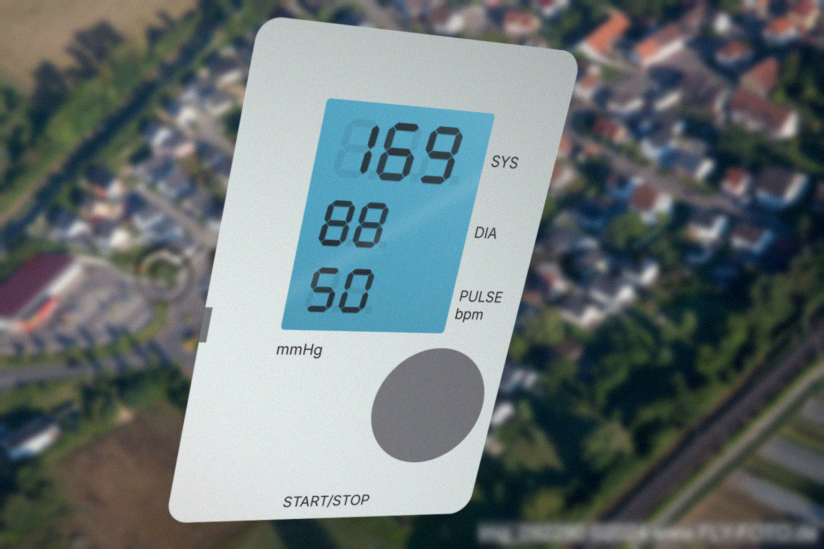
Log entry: 88 (mmHg)
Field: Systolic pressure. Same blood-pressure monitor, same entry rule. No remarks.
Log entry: 169 (mmHg)
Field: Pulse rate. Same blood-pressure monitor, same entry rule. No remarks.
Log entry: 50 (bpm)
